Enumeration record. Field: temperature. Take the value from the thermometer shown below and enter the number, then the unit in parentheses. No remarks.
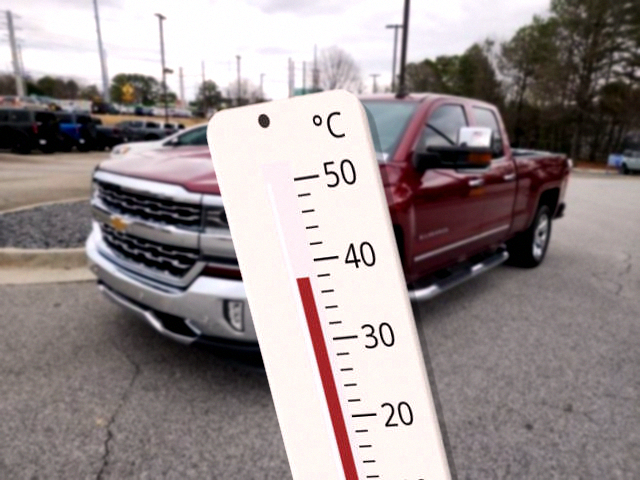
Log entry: 38 (°C)
